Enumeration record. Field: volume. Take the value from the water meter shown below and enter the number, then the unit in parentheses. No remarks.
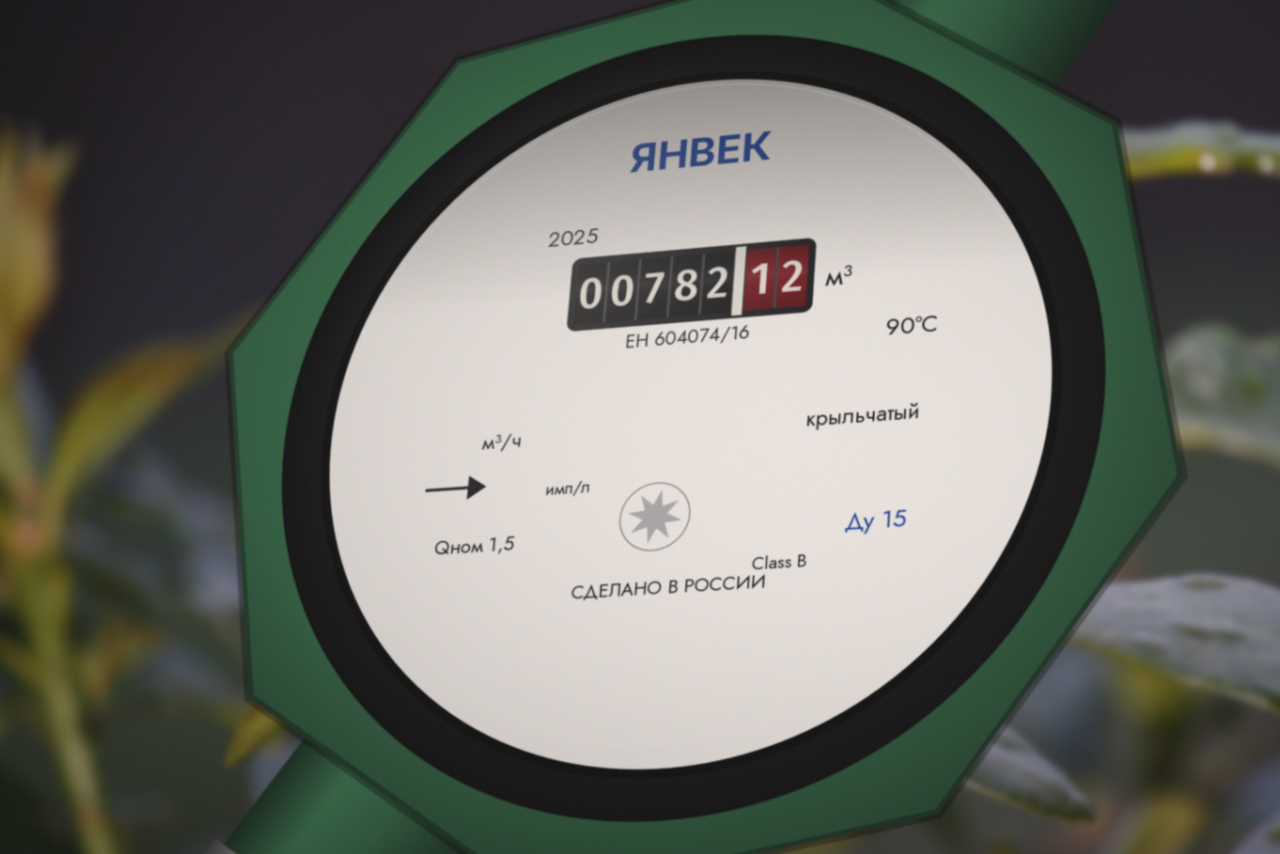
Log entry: 782.12 (m³)
